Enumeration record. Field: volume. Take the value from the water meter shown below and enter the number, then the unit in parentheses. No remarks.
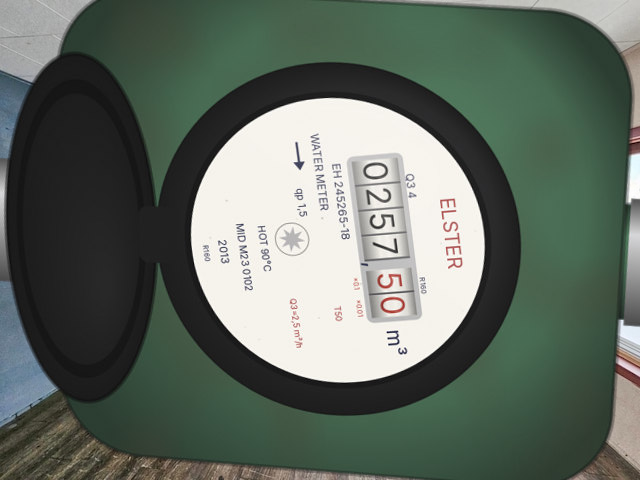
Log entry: 257.50 (m³)
